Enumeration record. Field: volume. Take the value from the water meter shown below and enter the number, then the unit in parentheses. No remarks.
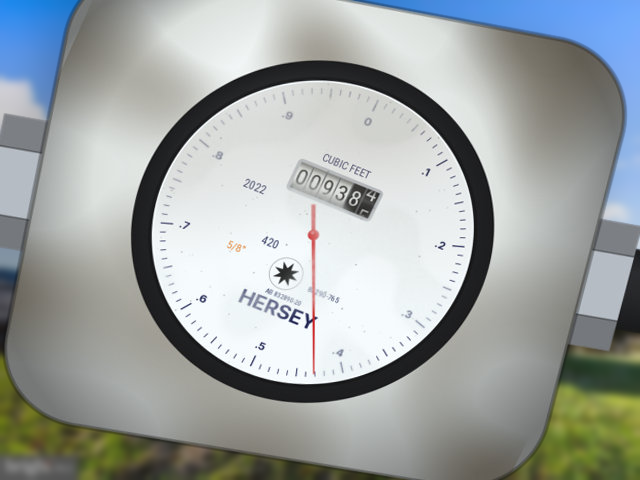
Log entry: 9384.43 (ft³)
